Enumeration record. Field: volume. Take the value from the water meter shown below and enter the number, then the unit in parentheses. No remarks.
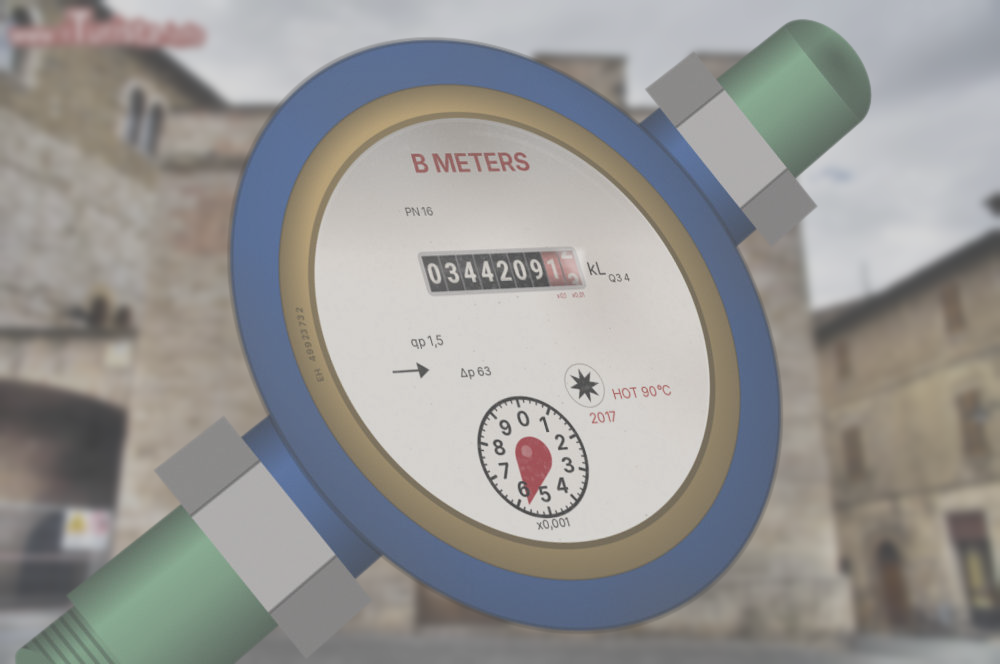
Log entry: 344209.125 (kL)
